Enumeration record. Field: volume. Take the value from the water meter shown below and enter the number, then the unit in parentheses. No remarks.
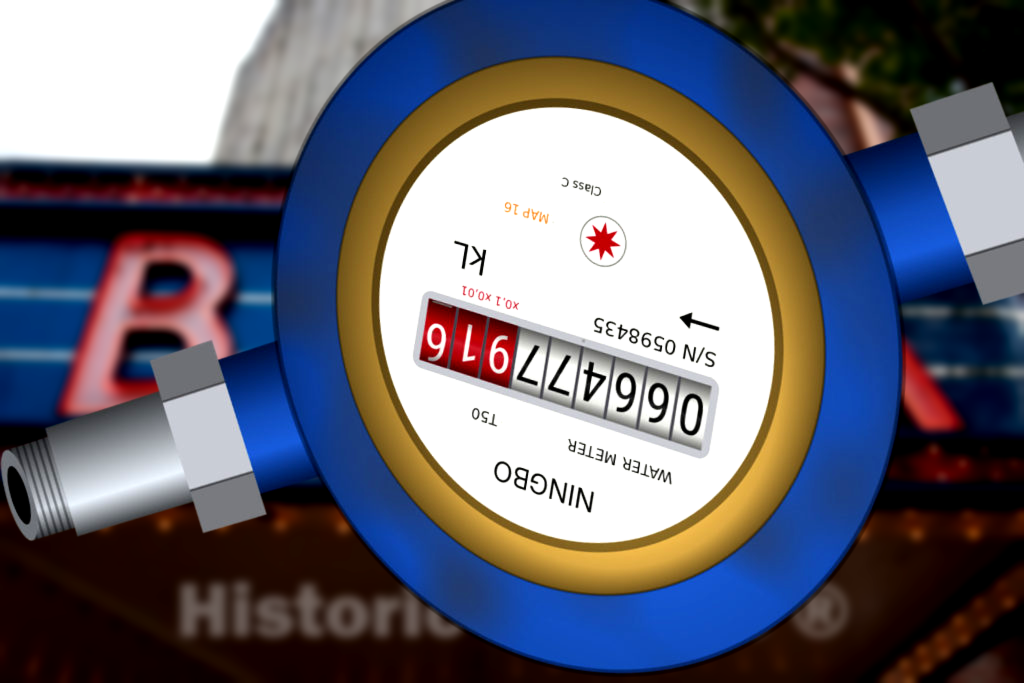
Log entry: 66477.916 (kL)
